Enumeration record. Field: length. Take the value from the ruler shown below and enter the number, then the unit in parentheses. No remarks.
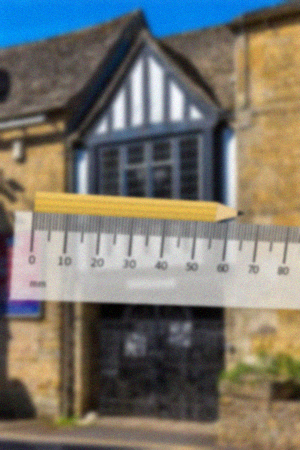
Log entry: 65 (mm)
